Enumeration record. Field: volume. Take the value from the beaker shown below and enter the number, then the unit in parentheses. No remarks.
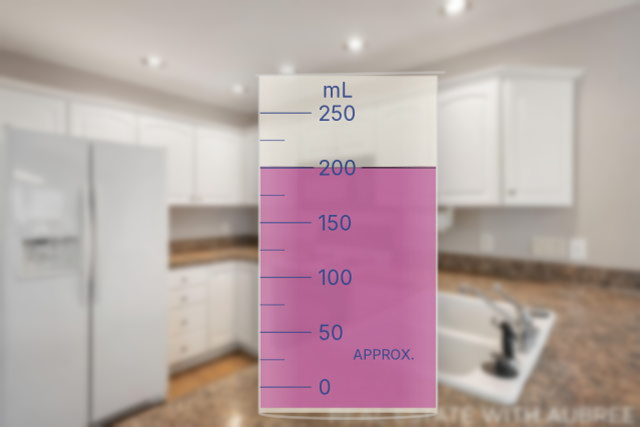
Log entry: 200 (mL)
